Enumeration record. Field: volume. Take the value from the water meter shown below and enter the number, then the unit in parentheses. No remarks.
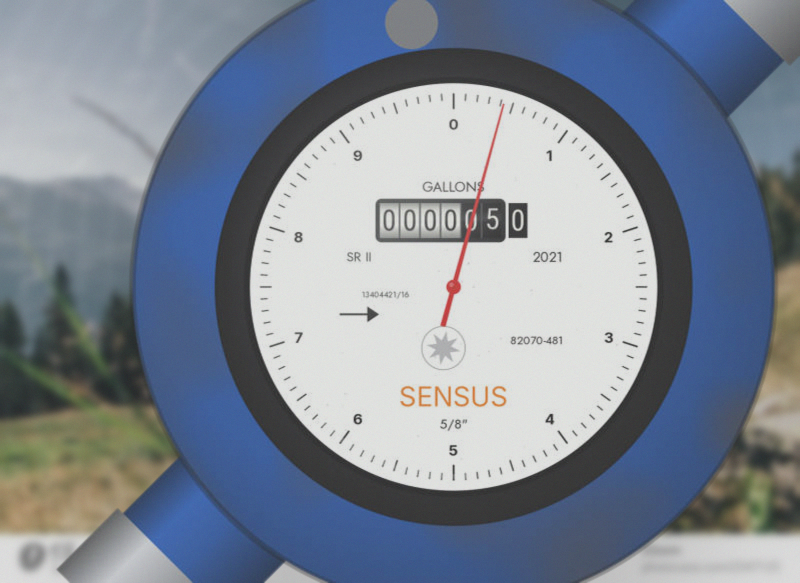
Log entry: 50.4 (gal)
